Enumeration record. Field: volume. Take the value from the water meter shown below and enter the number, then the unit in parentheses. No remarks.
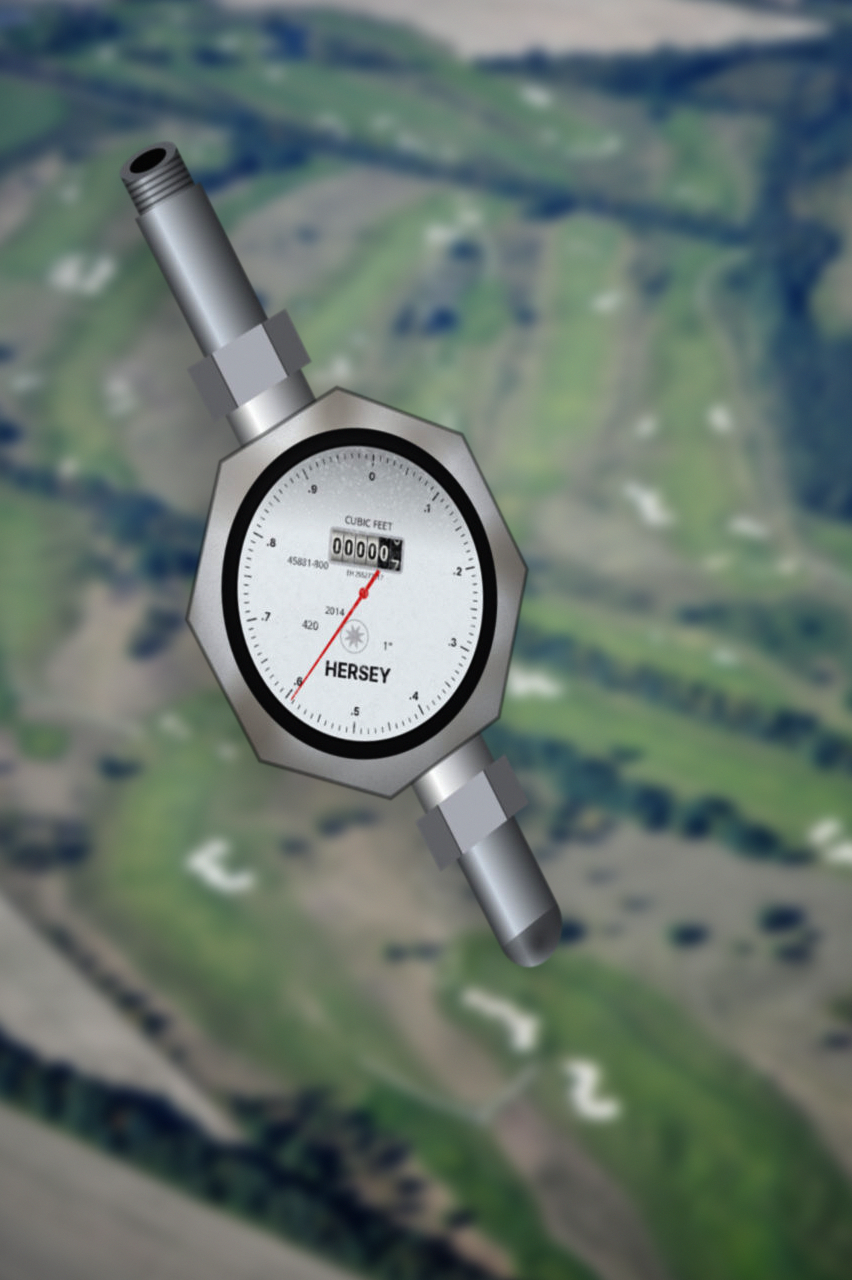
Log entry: 6.59 (ft³)
